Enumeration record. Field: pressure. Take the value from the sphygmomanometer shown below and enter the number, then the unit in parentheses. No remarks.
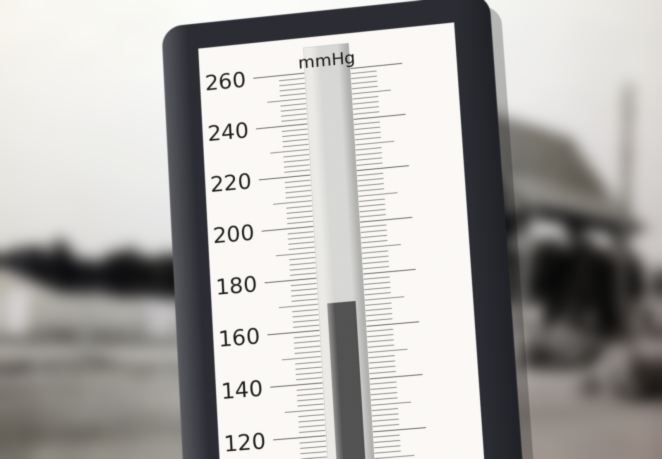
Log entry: 170 (mmHg)
